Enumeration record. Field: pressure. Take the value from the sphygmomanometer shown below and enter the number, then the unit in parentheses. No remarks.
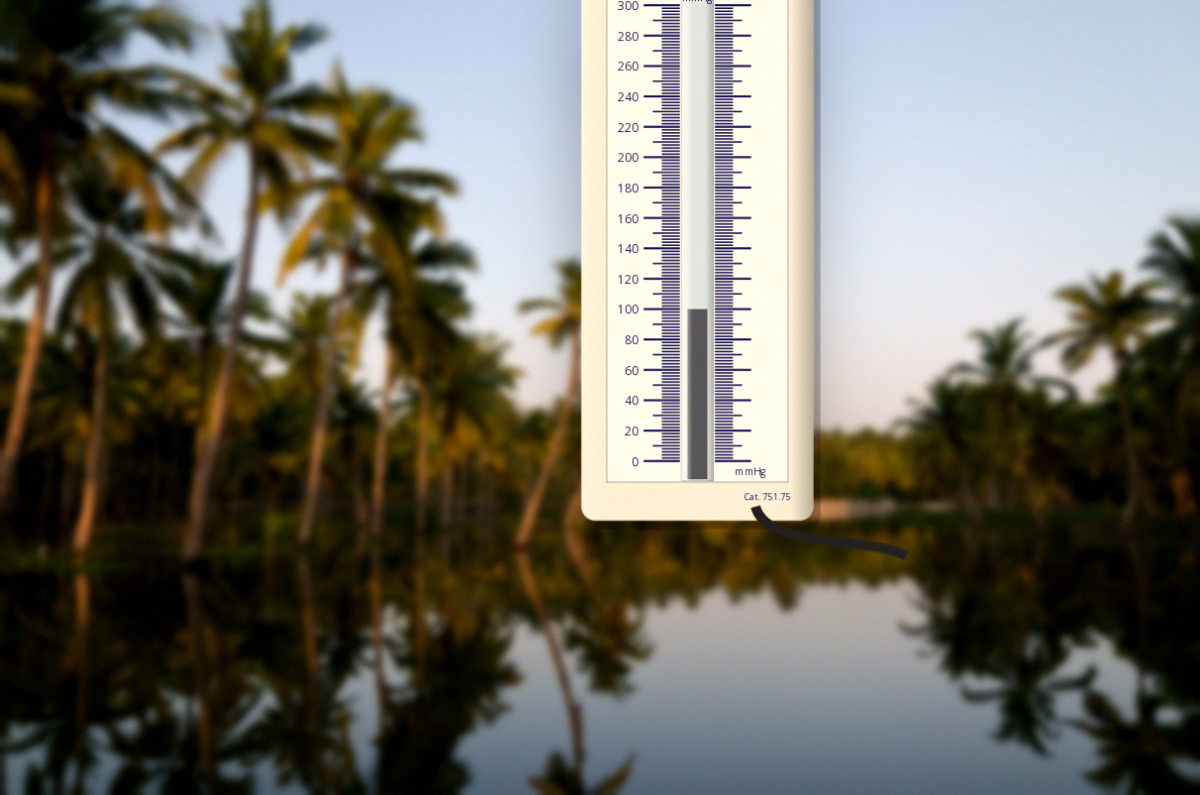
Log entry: 100 (mmHg)
